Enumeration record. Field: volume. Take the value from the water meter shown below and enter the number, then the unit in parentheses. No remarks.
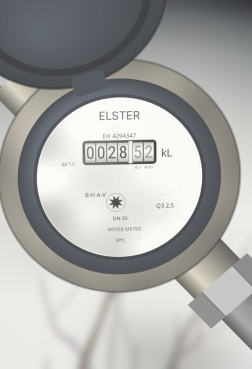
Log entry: 28.52 (kL)
